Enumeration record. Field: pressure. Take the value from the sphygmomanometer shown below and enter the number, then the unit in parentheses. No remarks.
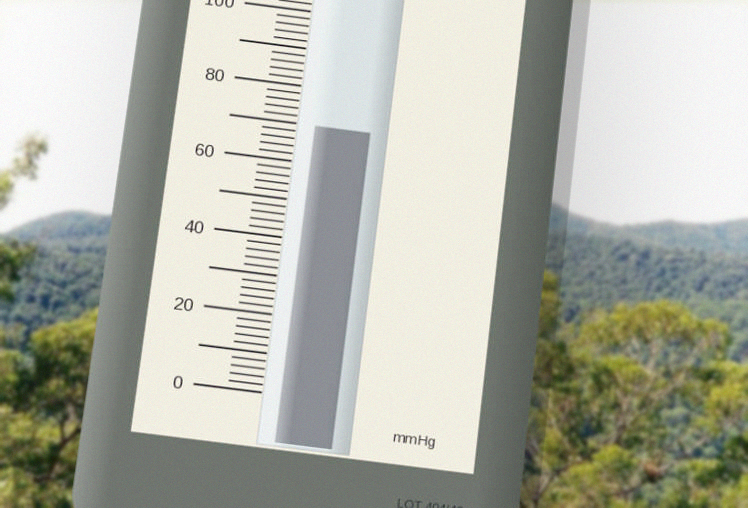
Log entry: 70 (mmHg)
